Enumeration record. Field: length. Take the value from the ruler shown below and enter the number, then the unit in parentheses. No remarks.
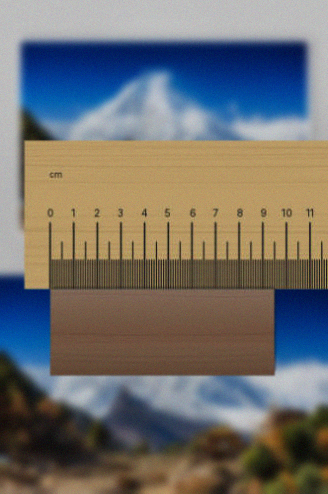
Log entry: 9.5 (cm)
